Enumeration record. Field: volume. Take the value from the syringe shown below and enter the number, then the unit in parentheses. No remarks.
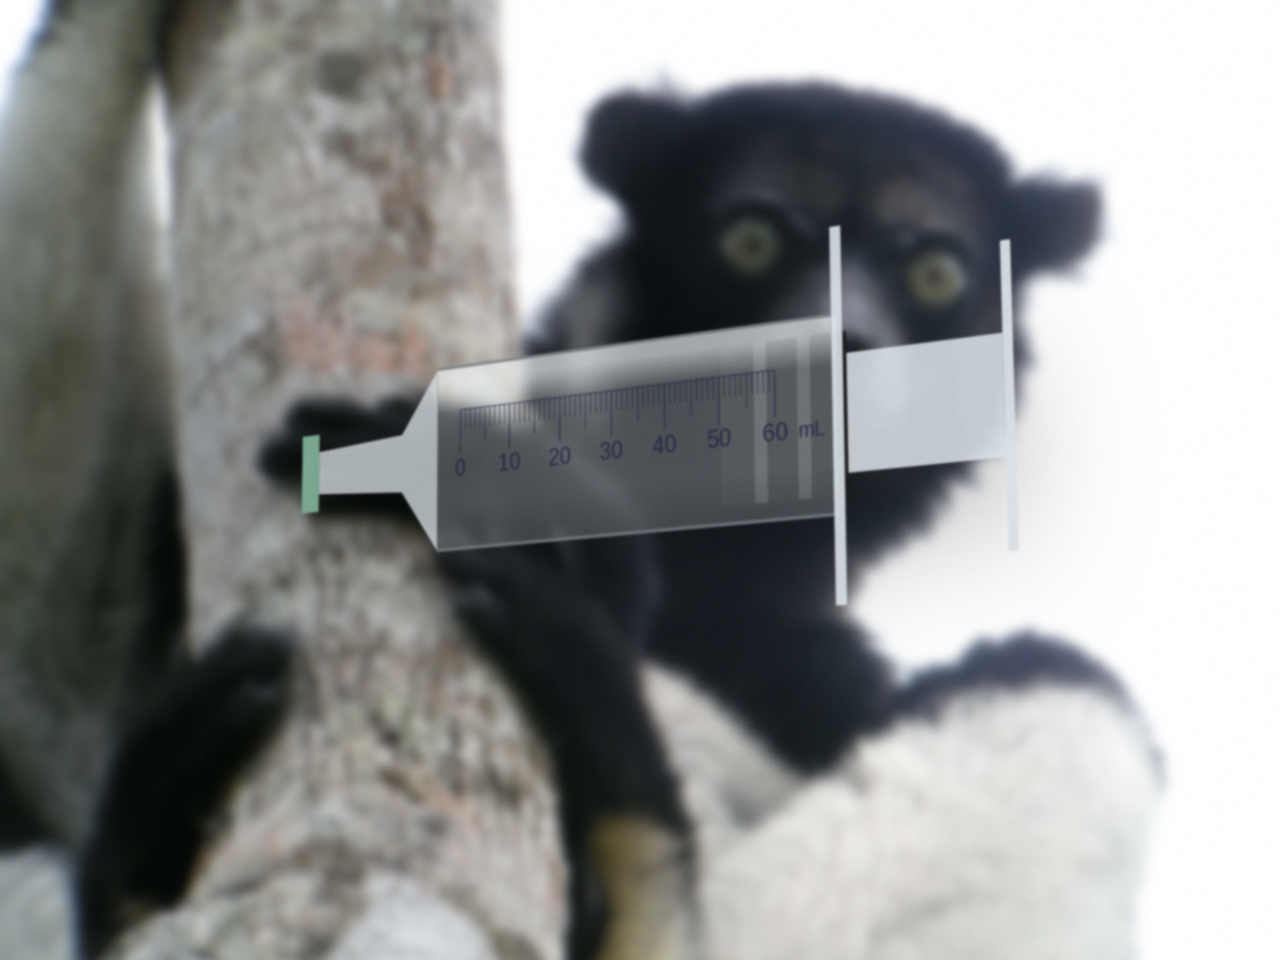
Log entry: 50 (mL)
